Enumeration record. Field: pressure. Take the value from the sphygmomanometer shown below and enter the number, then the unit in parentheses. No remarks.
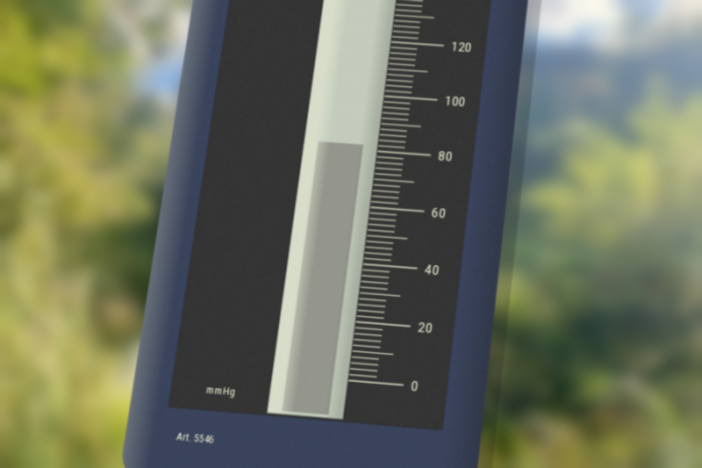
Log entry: 82 (mmHg)
